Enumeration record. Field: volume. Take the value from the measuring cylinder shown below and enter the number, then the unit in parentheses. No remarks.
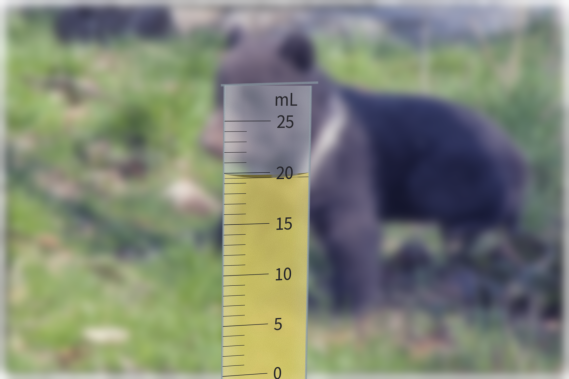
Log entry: 19.5 (mL)
